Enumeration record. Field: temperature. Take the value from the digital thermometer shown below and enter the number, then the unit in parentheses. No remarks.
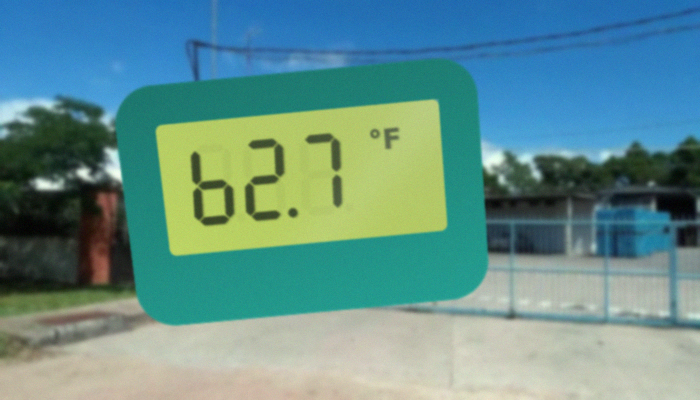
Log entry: 62.7 (°F)
